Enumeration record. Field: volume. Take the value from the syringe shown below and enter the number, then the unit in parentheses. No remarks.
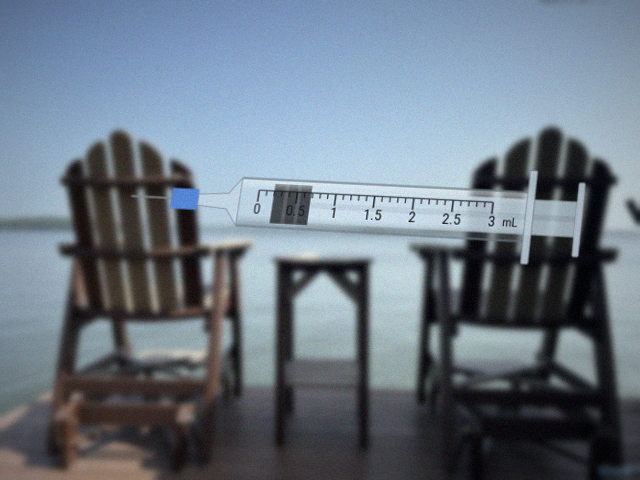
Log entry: 0.2 (mL)
